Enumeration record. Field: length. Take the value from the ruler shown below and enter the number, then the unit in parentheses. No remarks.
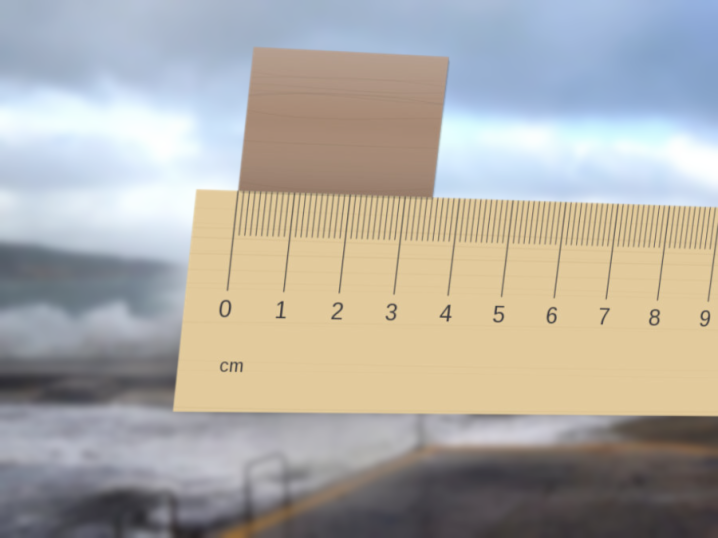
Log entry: 3.5 (cm)
